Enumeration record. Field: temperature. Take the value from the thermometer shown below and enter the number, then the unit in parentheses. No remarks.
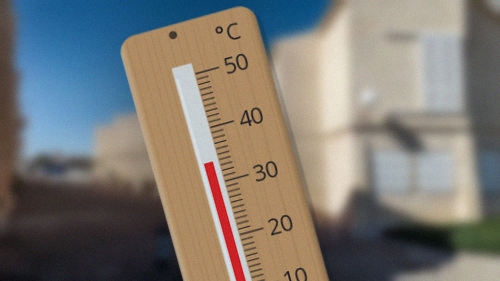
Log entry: 34 (°C)
